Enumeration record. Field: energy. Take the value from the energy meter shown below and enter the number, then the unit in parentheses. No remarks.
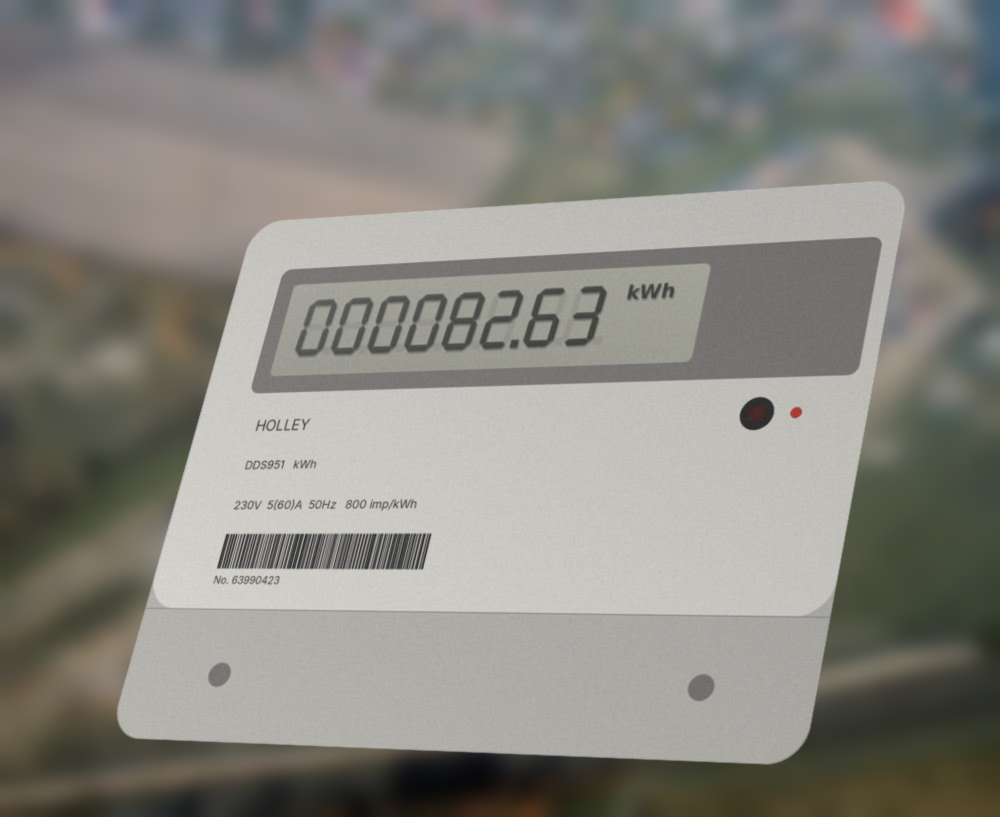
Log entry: 82.63 (kWh)
